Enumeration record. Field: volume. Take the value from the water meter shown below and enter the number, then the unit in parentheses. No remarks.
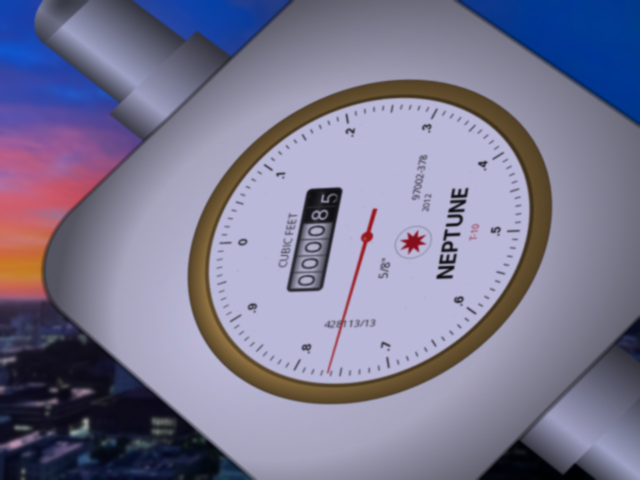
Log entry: 84.76 (ft³)
